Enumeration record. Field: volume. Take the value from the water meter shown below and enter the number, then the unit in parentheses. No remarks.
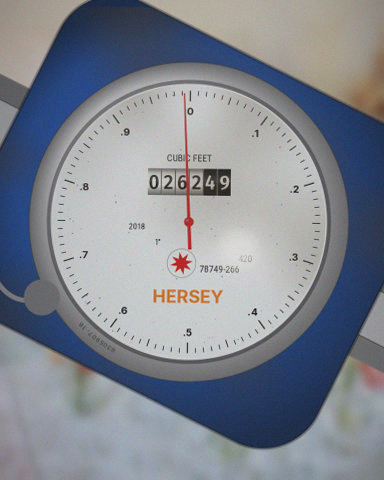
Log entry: 26248.99 (ft³)
